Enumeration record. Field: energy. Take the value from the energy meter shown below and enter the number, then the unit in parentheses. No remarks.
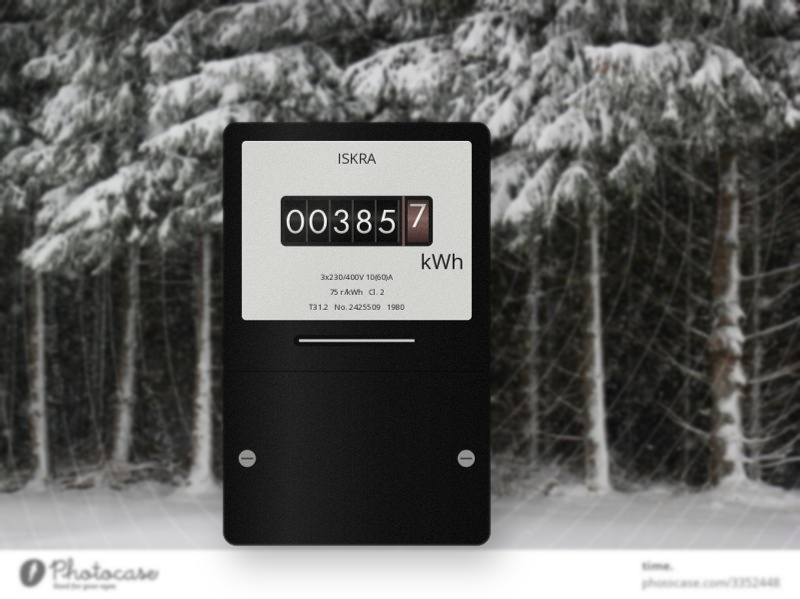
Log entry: 385.7 (kWh)
